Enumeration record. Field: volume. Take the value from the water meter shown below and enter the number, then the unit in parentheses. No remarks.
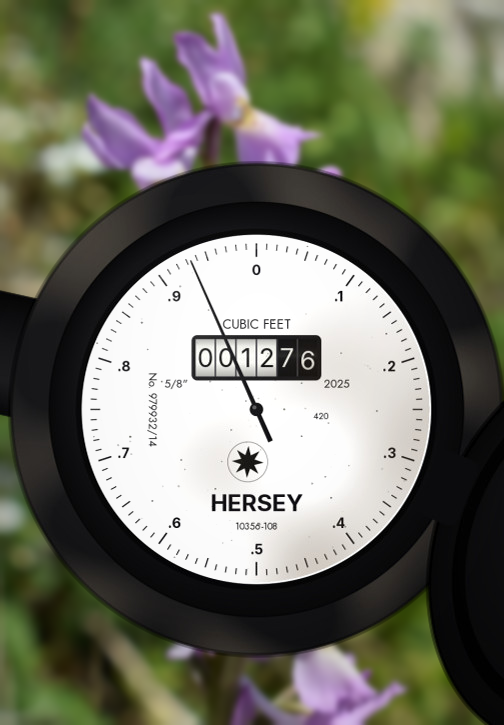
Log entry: 1275.93 (ft³)
